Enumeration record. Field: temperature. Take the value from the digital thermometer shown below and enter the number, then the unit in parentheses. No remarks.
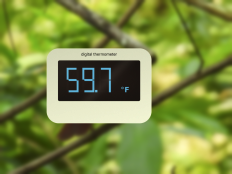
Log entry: 59.7 (°F)
